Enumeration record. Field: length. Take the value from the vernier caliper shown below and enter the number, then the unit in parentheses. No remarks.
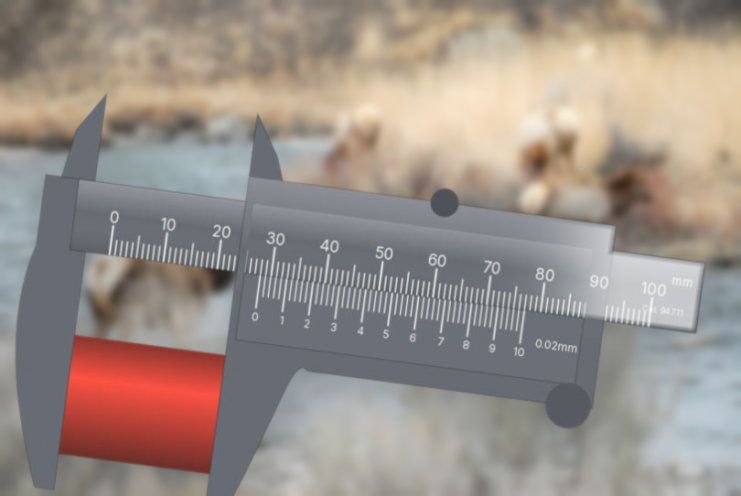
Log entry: 28.0 (mm)
